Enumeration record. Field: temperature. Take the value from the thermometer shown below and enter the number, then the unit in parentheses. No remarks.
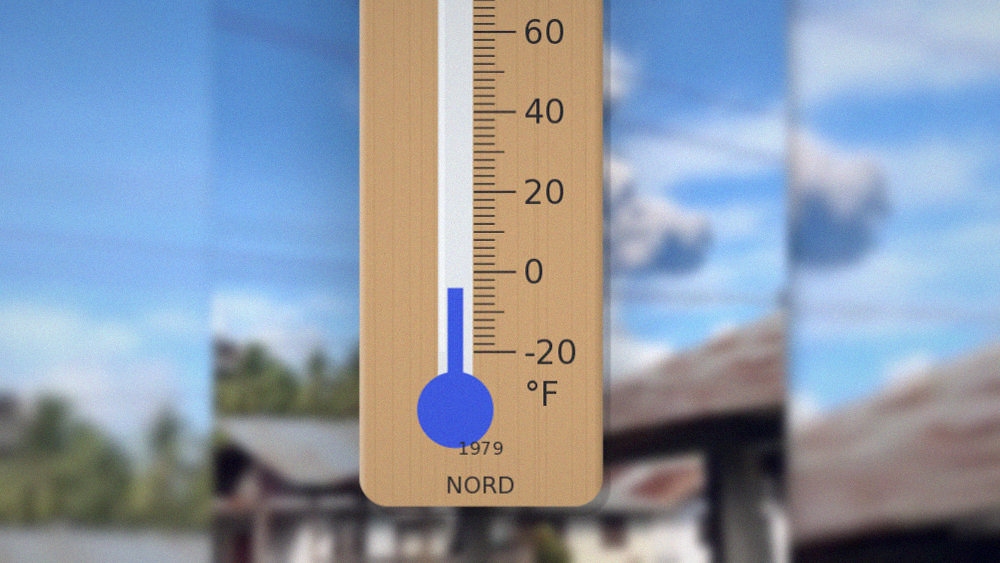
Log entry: -4 (°F)
